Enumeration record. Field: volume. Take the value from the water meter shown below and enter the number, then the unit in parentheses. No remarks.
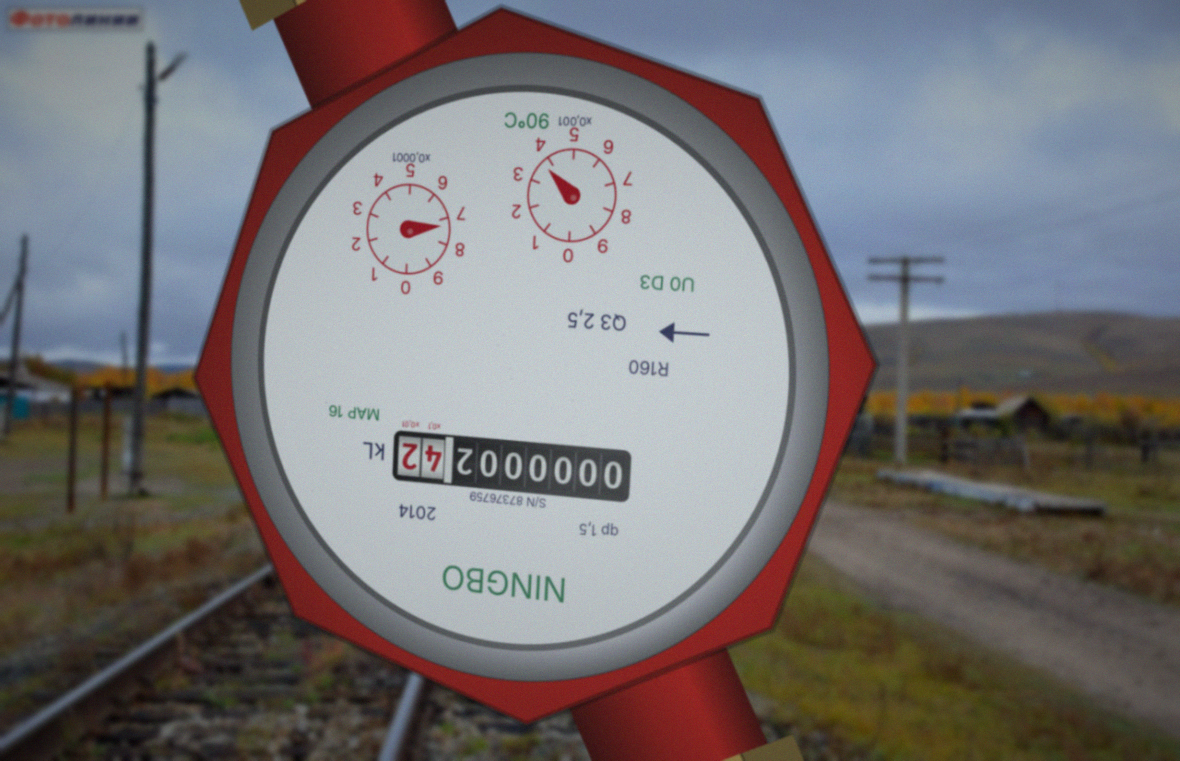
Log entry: 2.4237 (kL)
